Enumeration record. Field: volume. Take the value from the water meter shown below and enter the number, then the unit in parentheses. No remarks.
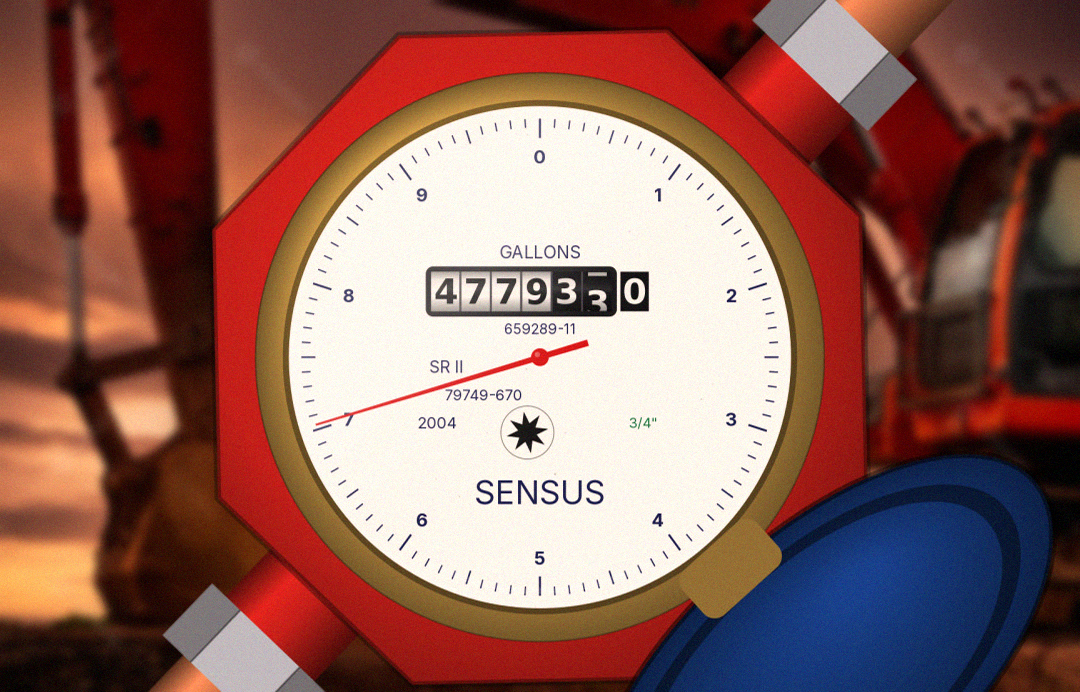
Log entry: 4779327.0 (gal)
